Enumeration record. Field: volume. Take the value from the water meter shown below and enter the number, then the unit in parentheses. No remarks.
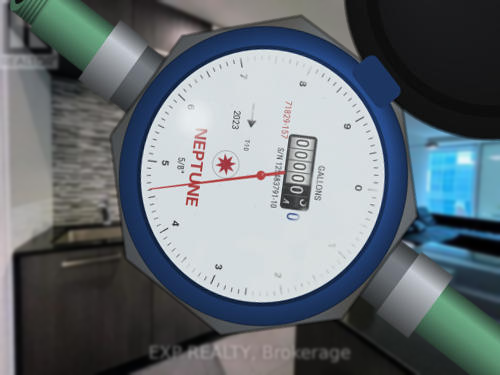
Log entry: 34.6 (gal)
